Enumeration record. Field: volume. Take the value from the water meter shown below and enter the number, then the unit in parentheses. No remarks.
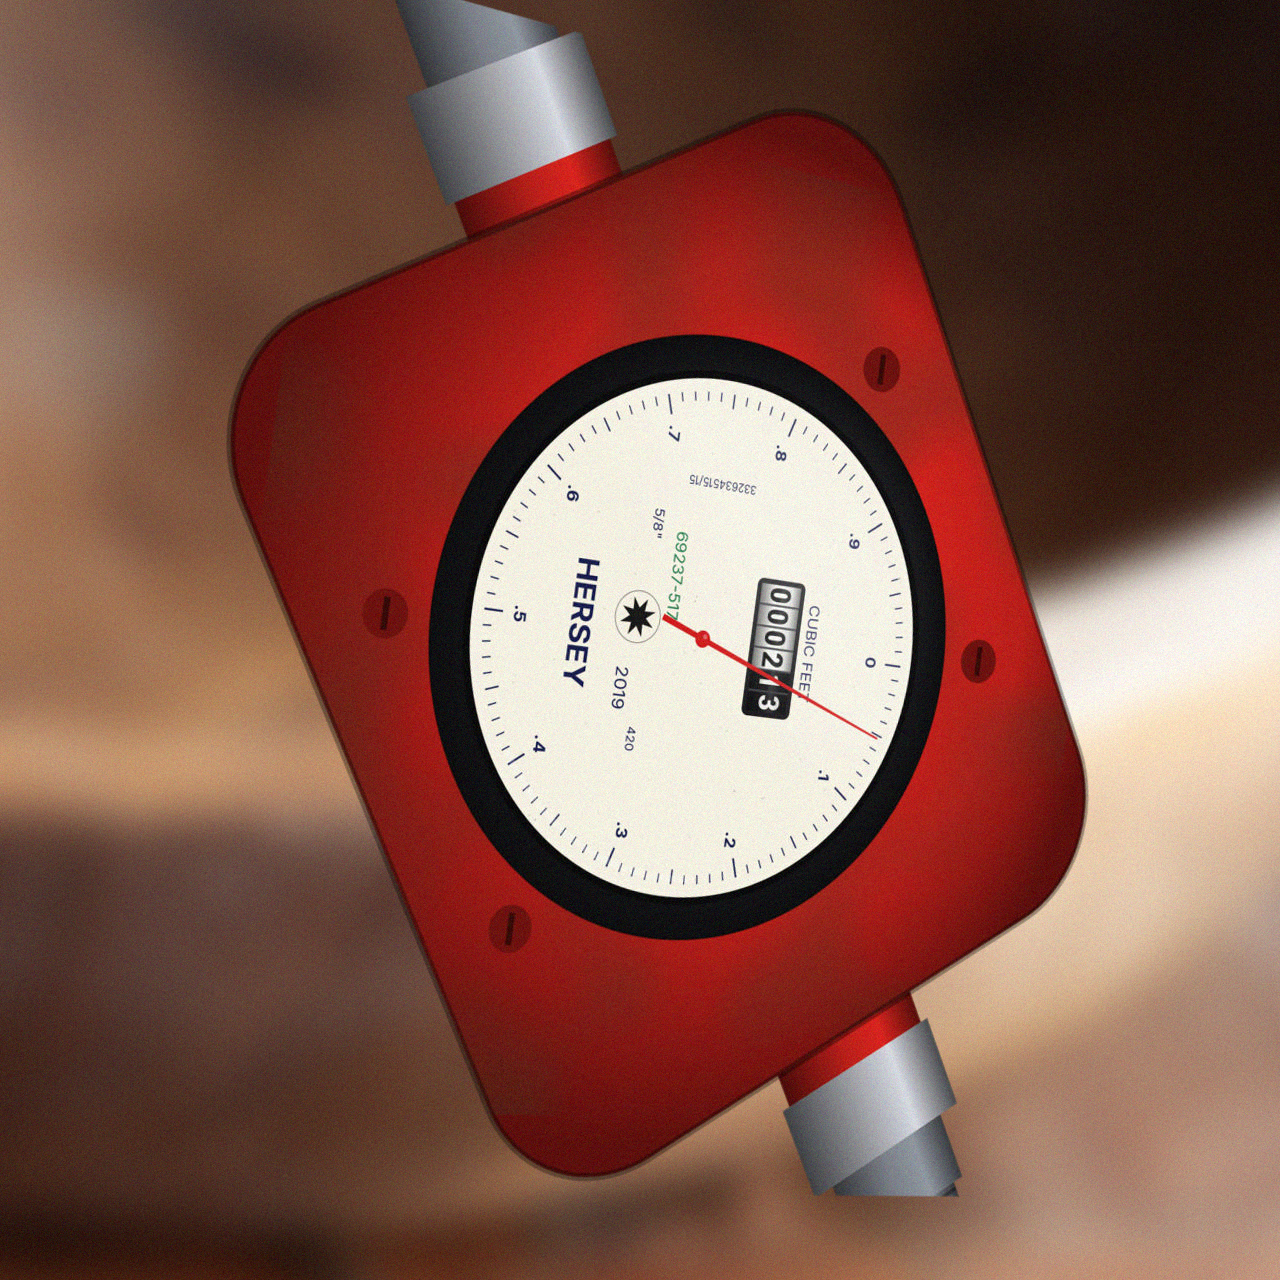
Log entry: 213.05 (ft³)
